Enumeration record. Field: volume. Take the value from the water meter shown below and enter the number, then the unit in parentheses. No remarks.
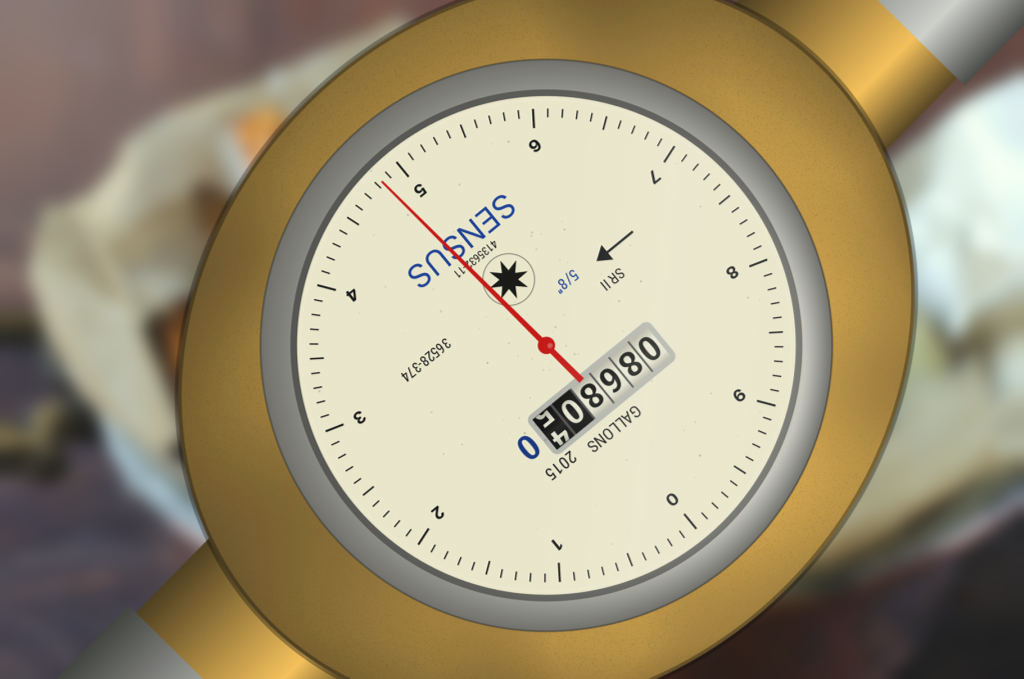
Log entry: 868044.8 (gal)
